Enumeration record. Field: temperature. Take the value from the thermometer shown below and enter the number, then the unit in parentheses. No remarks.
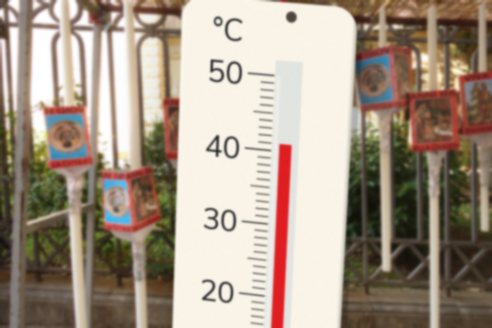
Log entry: 41 (°C)
